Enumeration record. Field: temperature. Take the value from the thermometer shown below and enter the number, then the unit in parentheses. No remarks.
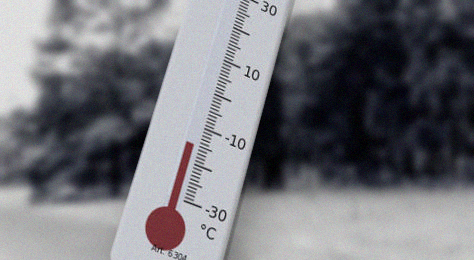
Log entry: -15 (°C)
